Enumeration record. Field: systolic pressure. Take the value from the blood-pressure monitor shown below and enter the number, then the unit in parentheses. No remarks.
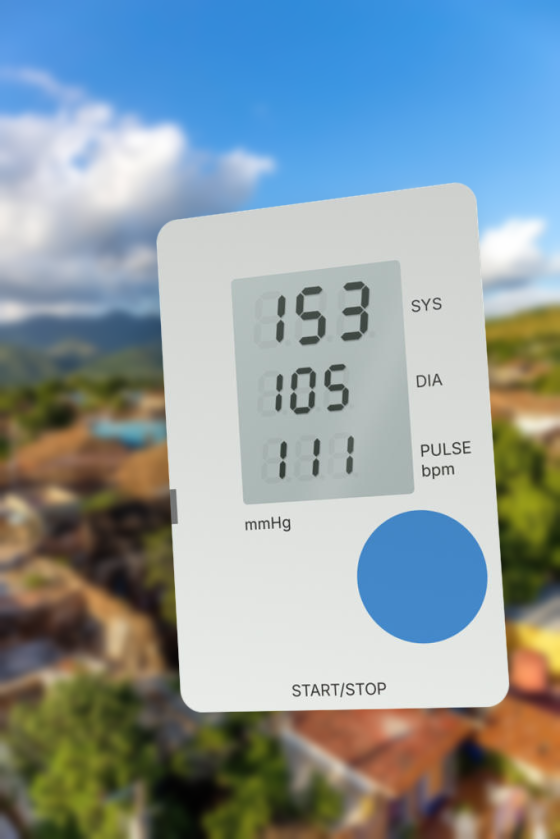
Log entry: 153 (mmHg)
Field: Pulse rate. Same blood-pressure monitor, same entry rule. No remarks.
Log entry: 111 (bpm)
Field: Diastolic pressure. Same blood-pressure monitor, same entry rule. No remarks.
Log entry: 105 (mmHg)
